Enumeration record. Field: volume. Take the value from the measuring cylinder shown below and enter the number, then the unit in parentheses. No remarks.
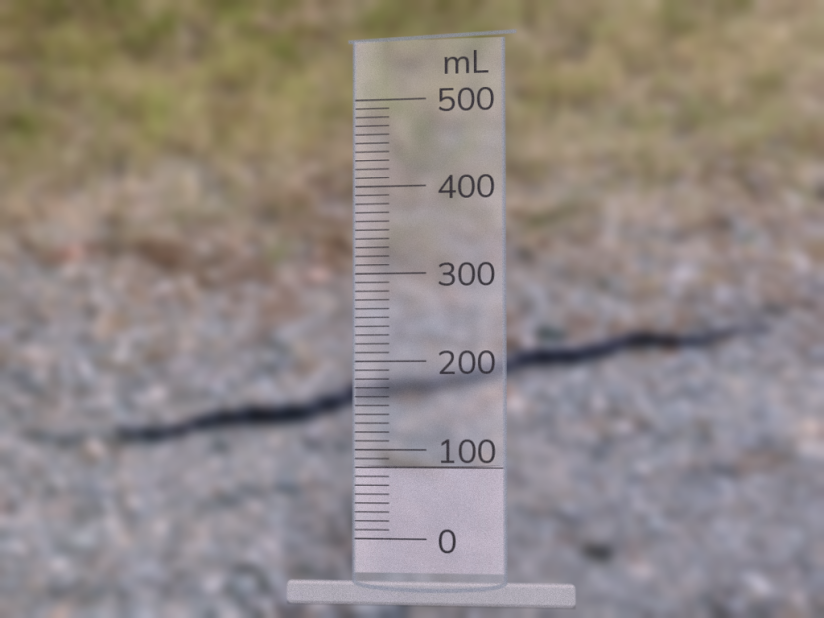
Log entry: 80 (mL)
